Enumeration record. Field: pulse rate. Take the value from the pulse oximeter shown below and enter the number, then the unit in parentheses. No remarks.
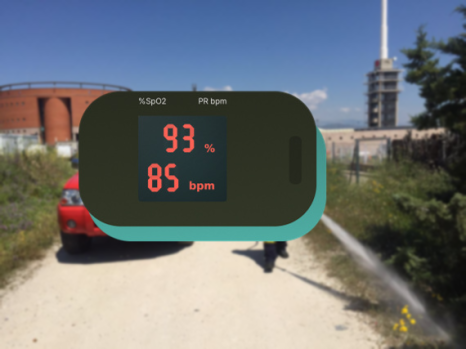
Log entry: 85 (bpm)
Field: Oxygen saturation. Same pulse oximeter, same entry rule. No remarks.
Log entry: 93 (%)
